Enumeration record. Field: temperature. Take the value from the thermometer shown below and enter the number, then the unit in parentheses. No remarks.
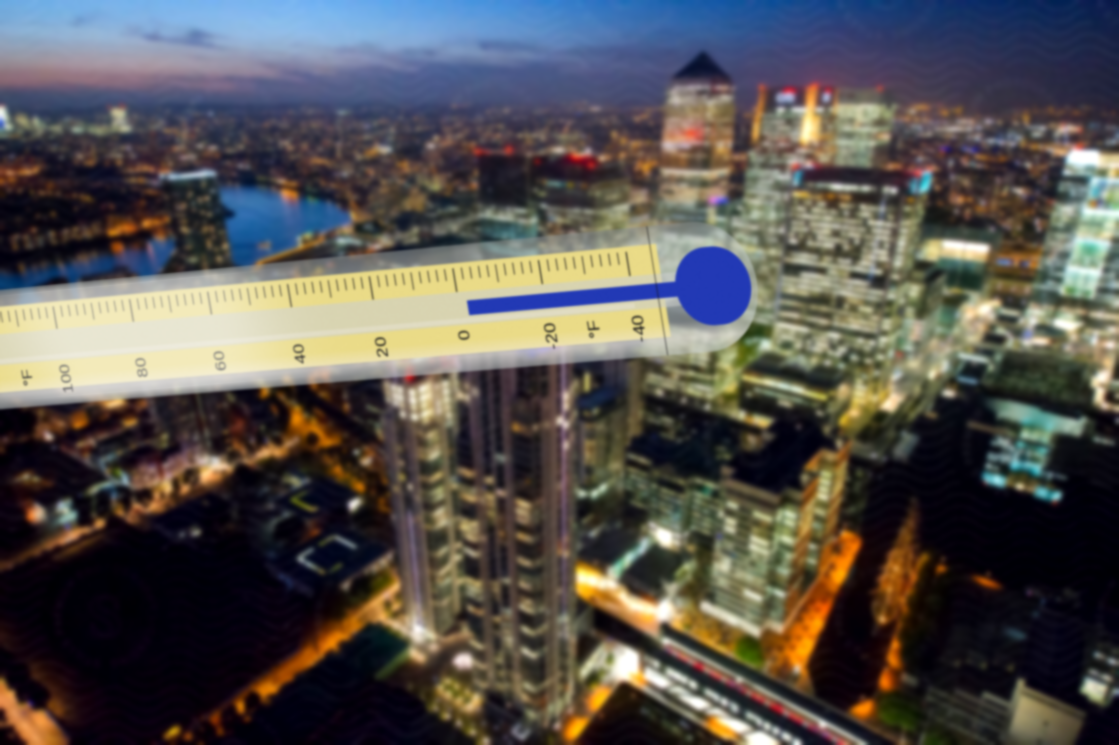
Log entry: -2 (°F)
